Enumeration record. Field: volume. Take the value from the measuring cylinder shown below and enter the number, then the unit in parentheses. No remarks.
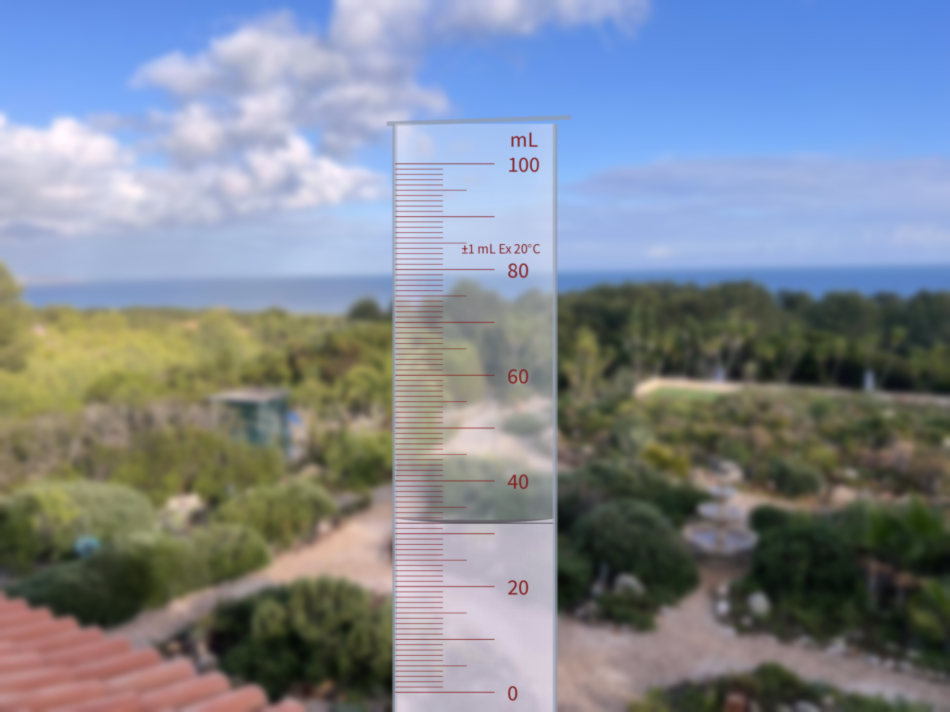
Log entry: 32 (mL)
